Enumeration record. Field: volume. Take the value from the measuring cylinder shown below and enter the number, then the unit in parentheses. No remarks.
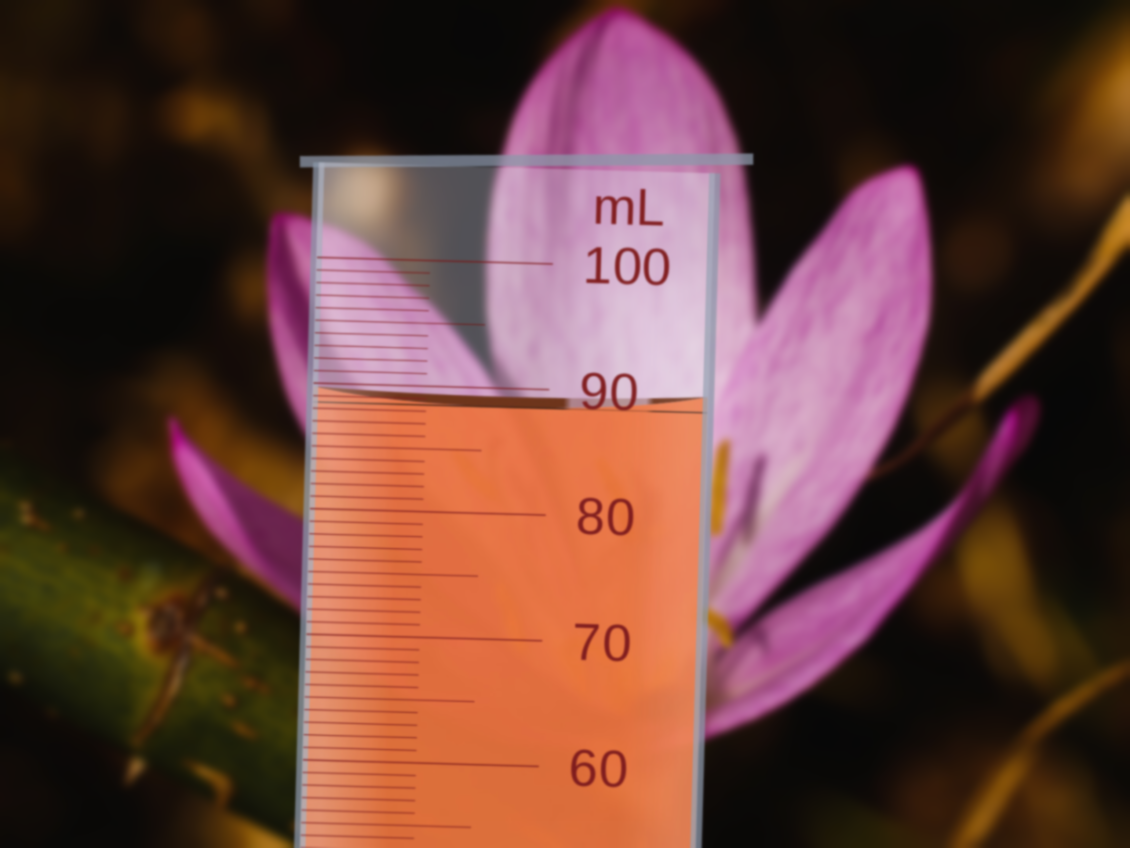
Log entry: 88.5 (mL)
